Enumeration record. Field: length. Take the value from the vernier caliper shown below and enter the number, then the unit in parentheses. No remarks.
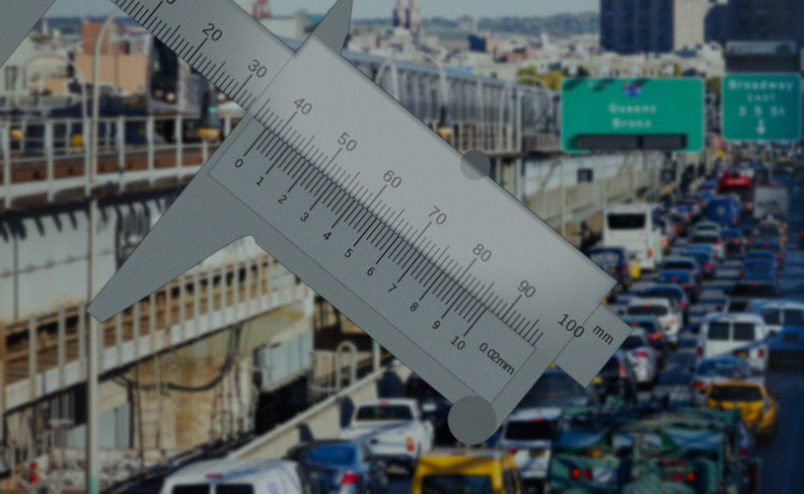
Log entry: 37.8 (mm)
